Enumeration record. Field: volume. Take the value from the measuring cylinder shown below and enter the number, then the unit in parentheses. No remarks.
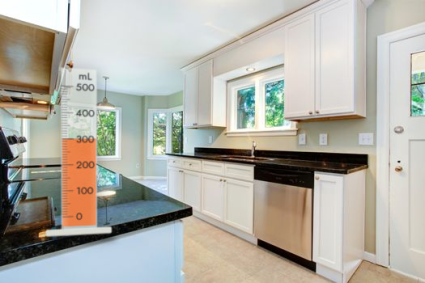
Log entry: 300 (mL)
